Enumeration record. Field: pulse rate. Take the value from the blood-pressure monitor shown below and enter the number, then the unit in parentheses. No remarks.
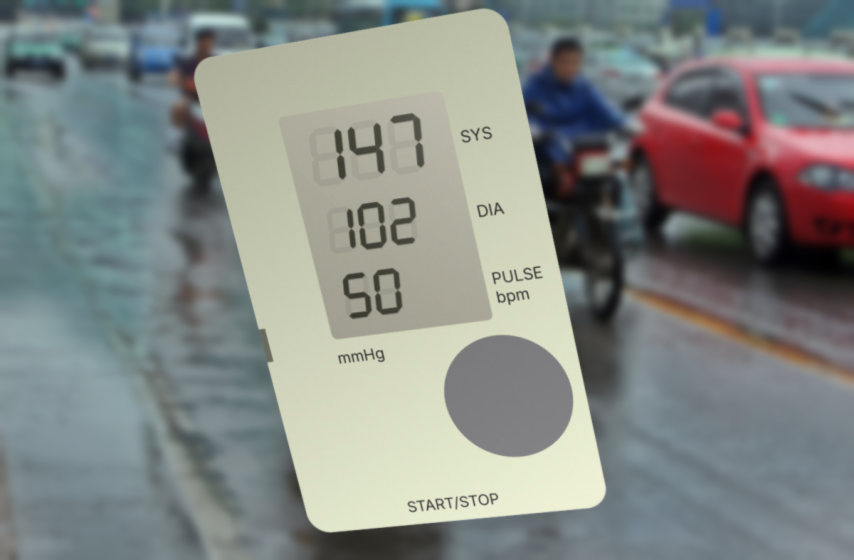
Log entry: 50 (bpm)
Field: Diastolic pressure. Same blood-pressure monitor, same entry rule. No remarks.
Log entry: 102 (mmHg)
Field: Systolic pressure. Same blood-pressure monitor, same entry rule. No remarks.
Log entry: 147 (mmHg)
